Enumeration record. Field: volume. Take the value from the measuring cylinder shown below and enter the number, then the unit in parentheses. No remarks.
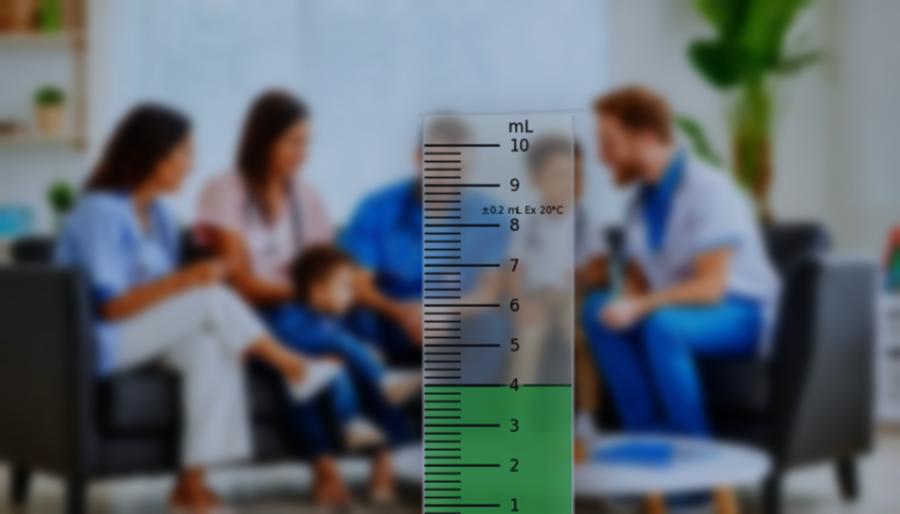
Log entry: 4 (mL)
